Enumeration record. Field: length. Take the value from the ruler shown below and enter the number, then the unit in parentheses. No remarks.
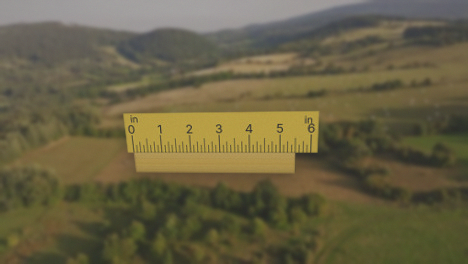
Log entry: 5.5 (in)
